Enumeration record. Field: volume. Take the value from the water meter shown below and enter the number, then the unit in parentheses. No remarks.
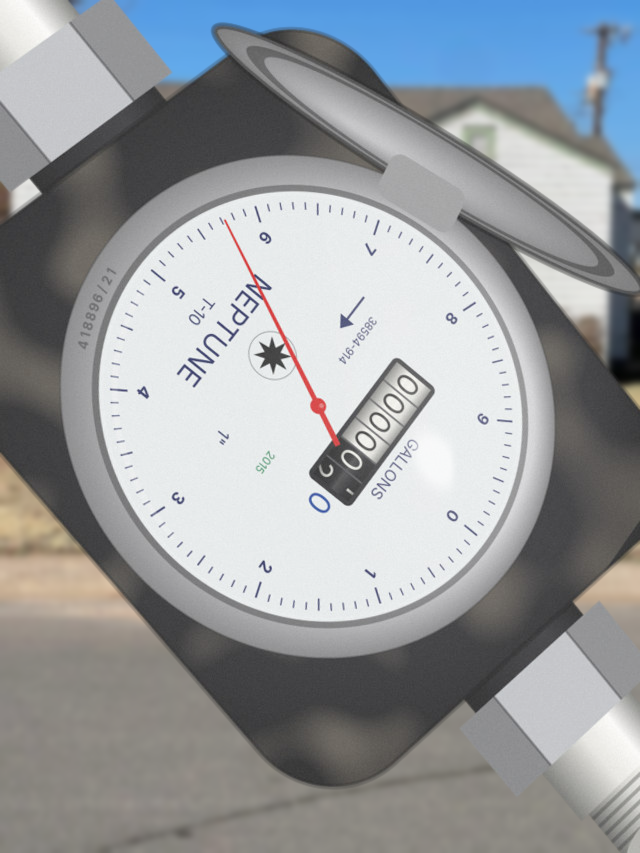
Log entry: 15.7 (gal)
